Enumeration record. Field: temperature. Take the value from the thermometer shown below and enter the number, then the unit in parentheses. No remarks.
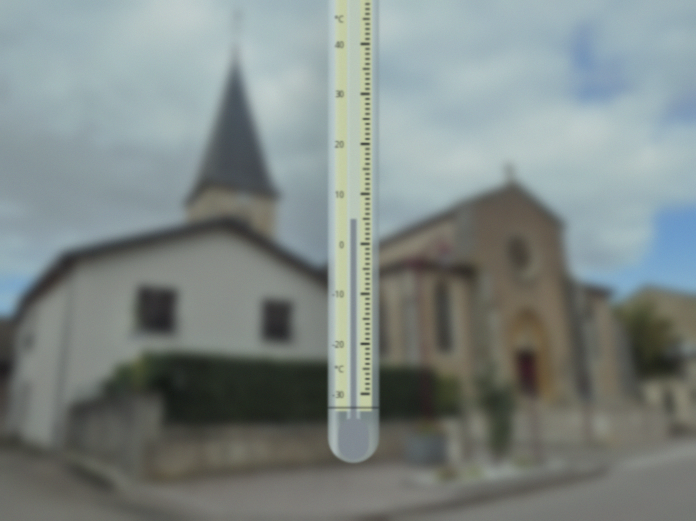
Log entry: 5 (°C)
